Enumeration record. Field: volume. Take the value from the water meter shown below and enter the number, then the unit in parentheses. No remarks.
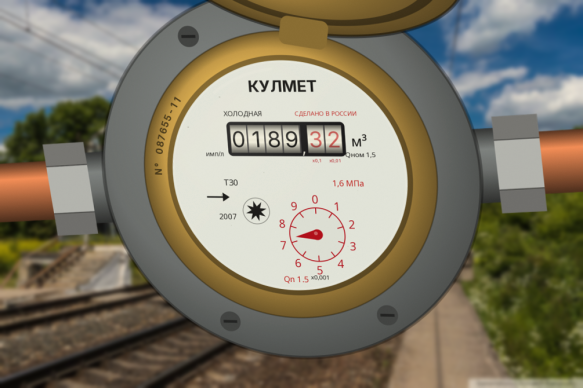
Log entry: 189.327 (m³)
